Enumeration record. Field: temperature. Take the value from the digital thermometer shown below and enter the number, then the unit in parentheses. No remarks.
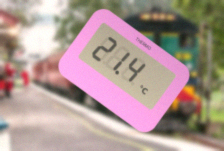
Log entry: 21.4 (°C)
